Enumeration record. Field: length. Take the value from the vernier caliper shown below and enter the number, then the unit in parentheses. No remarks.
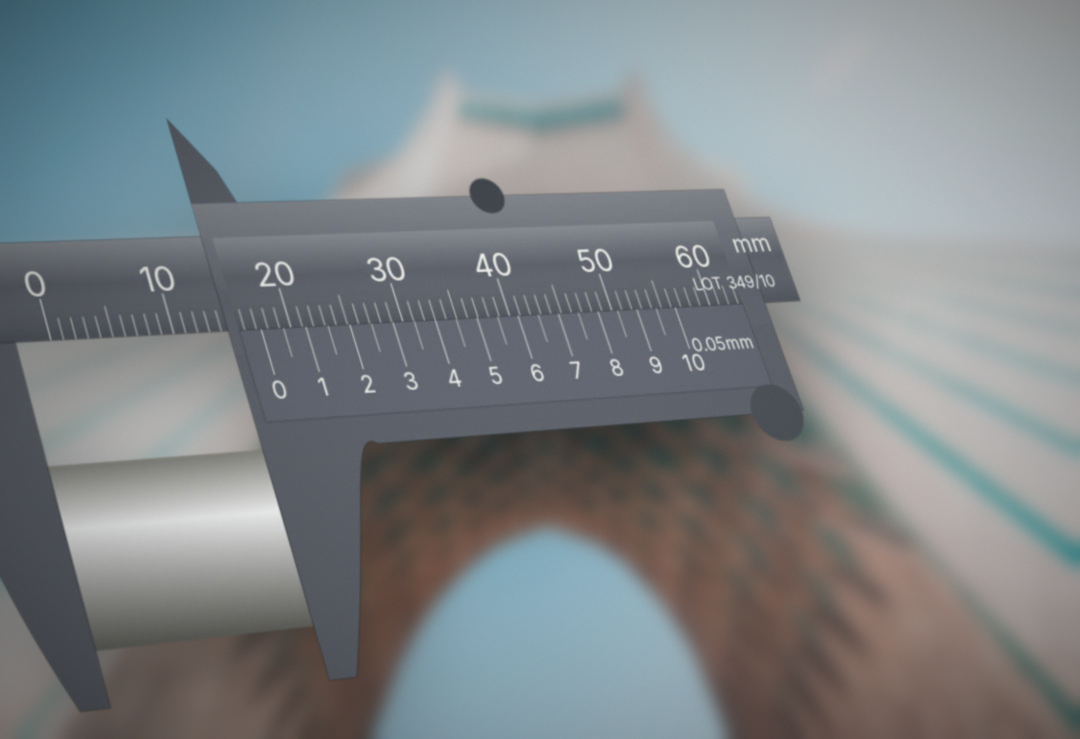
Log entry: 17.4 (mm)
